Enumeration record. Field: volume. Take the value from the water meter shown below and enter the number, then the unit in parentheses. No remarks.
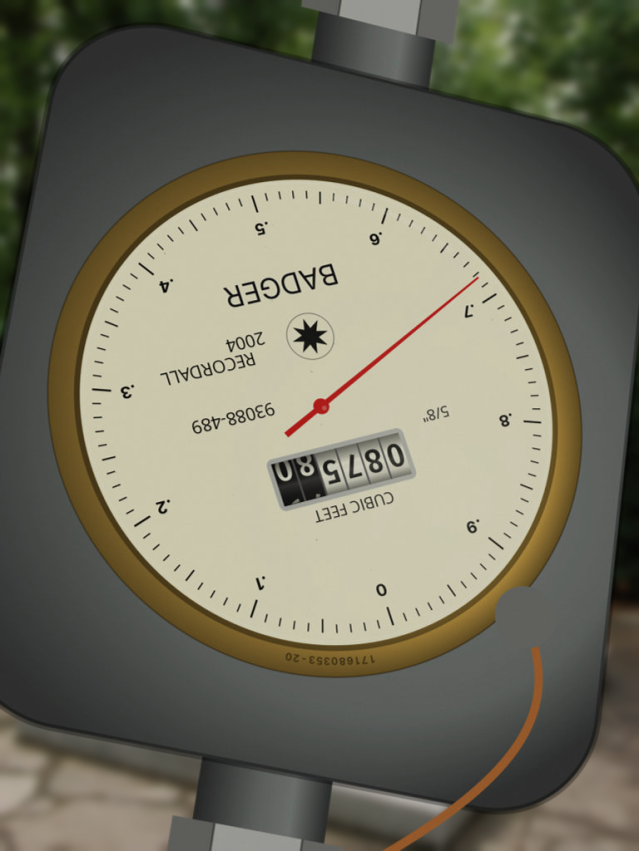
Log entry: 87579.68 (ft³)
